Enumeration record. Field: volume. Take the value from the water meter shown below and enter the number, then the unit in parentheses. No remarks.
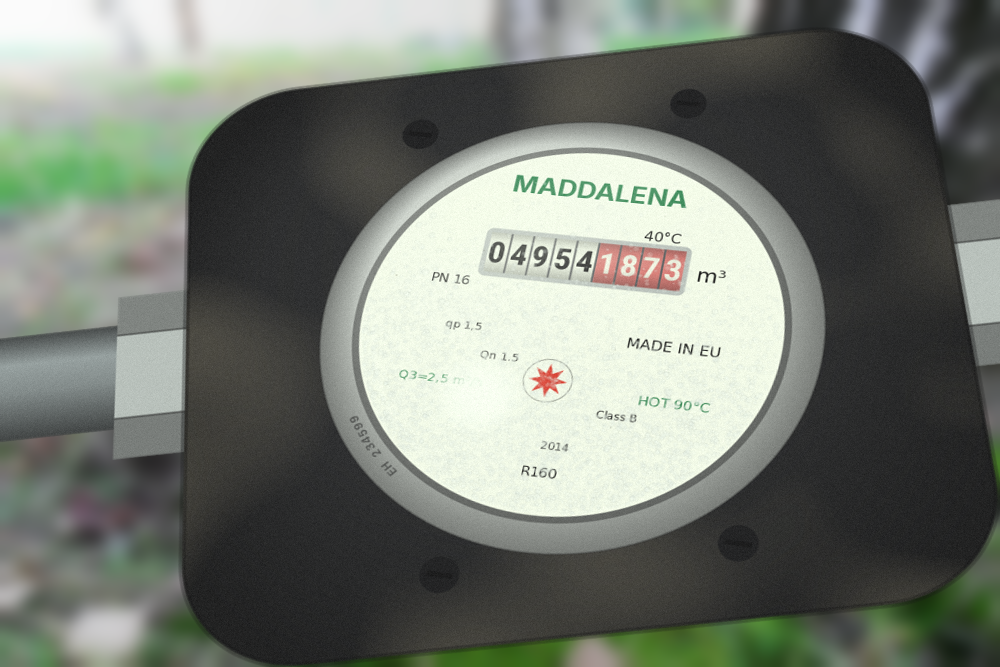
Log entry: 4954.1873 (m³)
